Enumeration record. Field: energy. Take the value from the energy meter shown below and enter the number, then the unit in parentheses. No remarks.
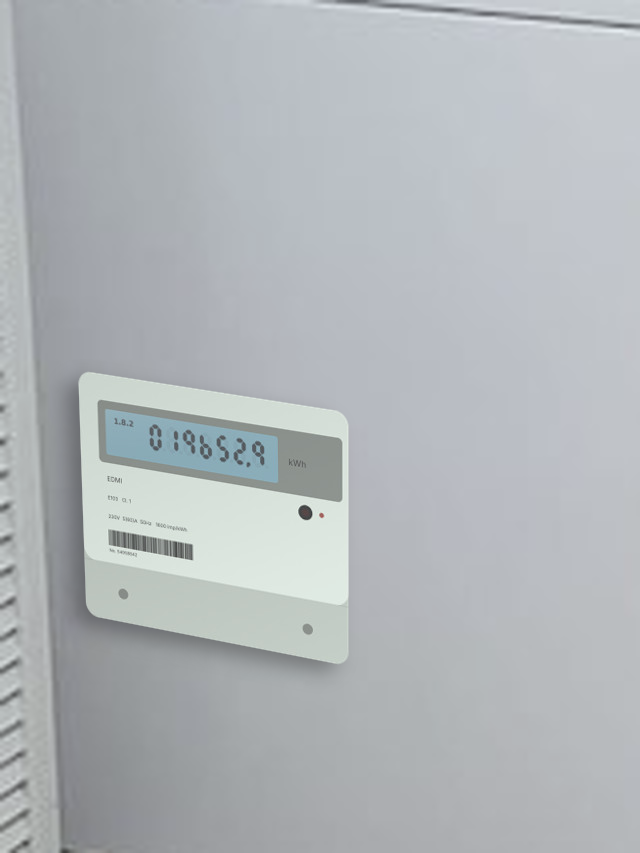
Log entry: 19652.9 (kWh)
